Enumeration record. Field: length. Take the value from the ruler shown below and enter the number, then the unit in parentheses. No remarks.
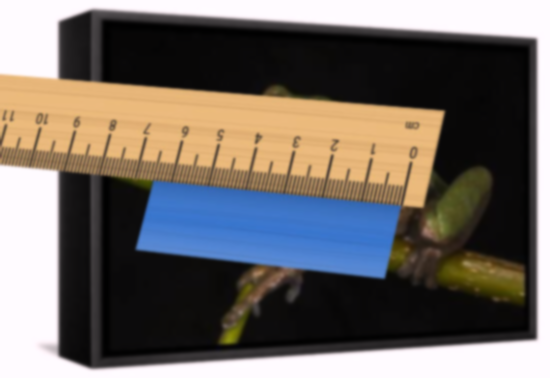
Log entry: 6.5 (cm)
